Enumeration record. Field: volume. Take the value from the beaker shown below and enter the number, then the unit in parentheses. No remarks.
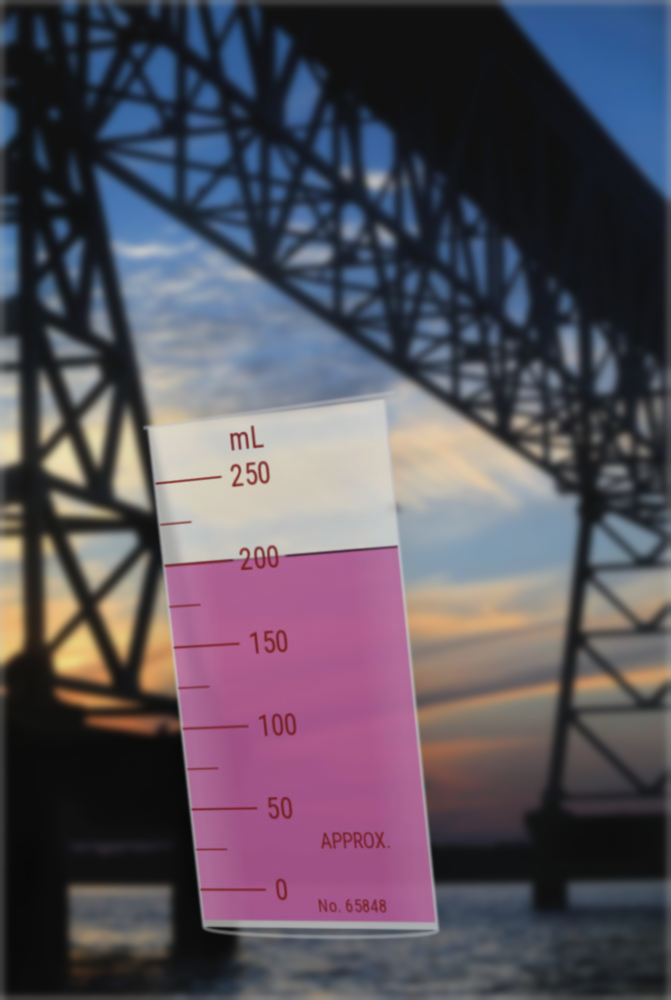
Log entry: 200 (mL)
